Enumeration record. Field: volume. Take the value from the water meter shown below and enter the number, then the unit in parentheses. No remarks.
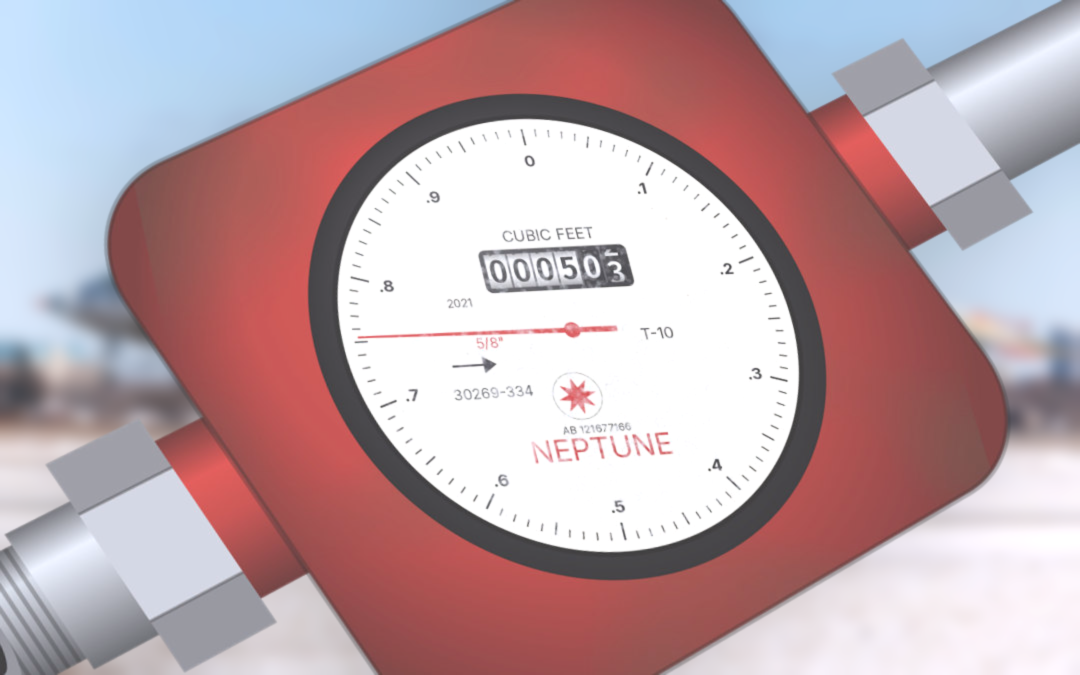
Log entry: 502.75 (ft³)
